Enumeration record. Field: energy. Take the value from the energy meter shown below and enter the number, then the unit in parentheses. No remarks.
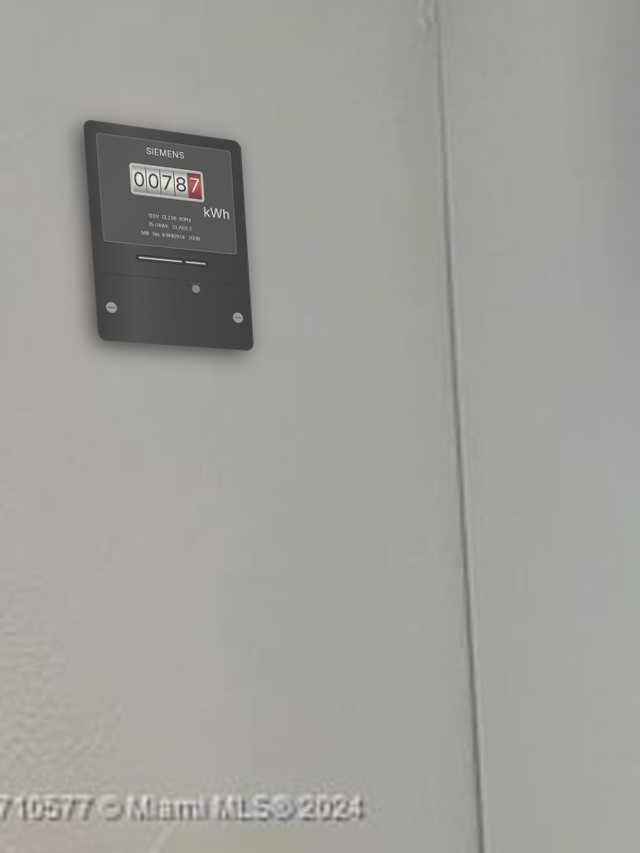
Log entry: 78.7 (kWh)
